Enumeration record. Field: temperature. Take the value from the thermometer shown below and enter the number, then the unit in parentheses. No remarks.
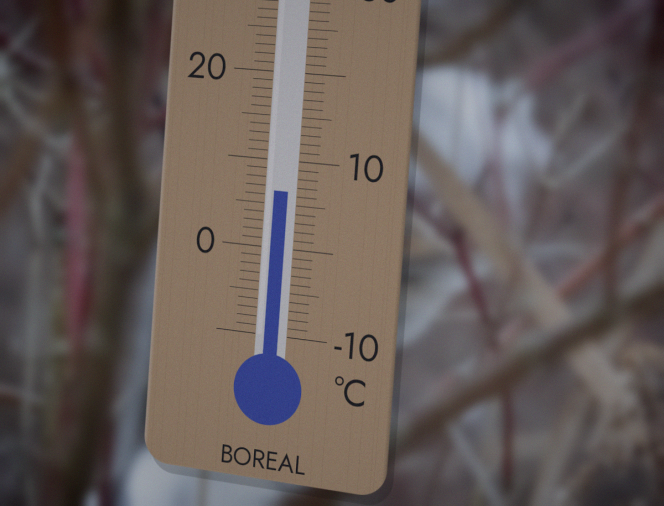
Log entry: 6.5 (°C)
